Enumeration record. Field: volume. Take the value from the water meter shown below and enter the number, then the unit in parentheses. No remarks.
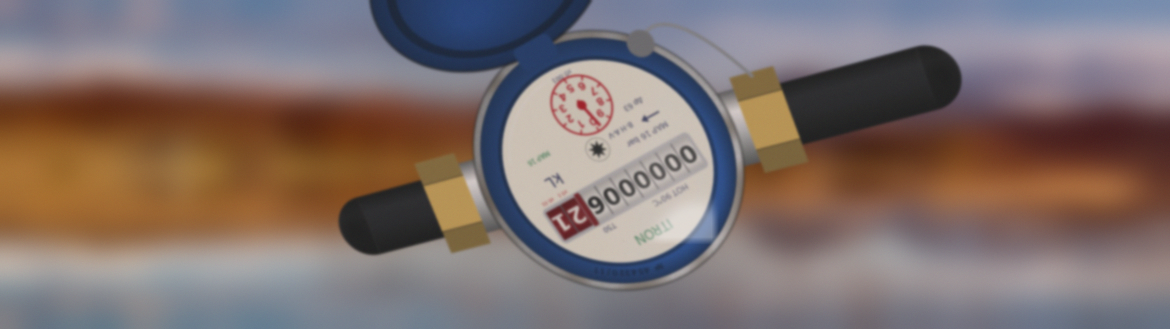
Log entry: 6.209 (kL)
